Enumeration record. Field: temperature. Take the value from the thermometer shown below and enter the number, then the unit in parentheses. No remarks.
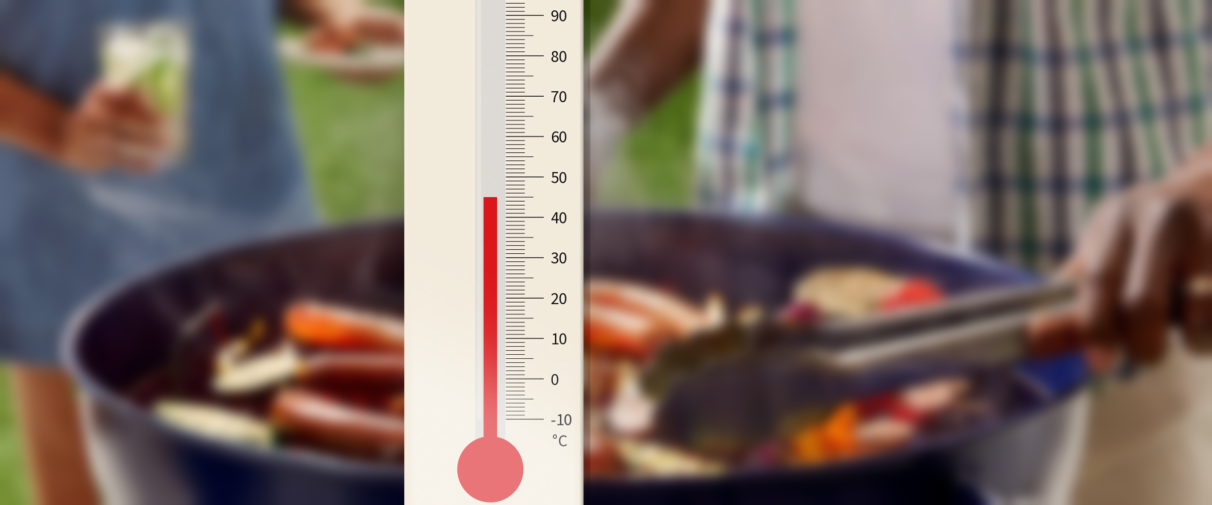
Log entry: 45 (°C)
